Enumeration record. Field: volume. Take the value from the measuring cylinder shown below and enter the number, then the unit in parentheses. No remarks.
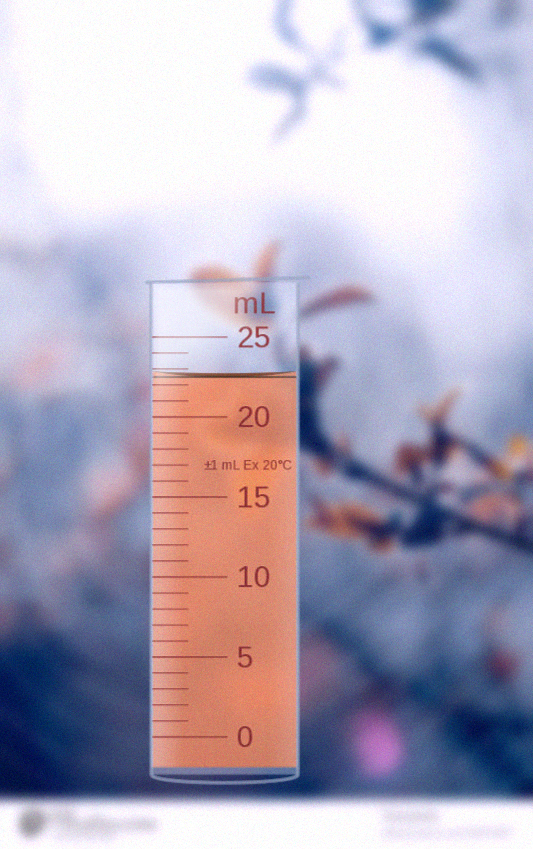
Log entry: 22.5 (mL)
